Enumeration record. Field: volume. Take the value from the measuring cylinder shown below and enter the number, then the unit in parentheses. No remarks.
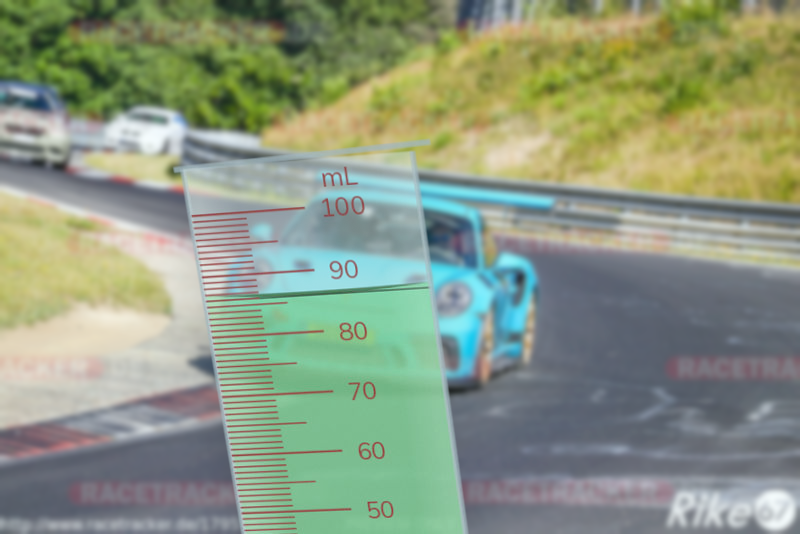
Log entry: 86 (mL)
